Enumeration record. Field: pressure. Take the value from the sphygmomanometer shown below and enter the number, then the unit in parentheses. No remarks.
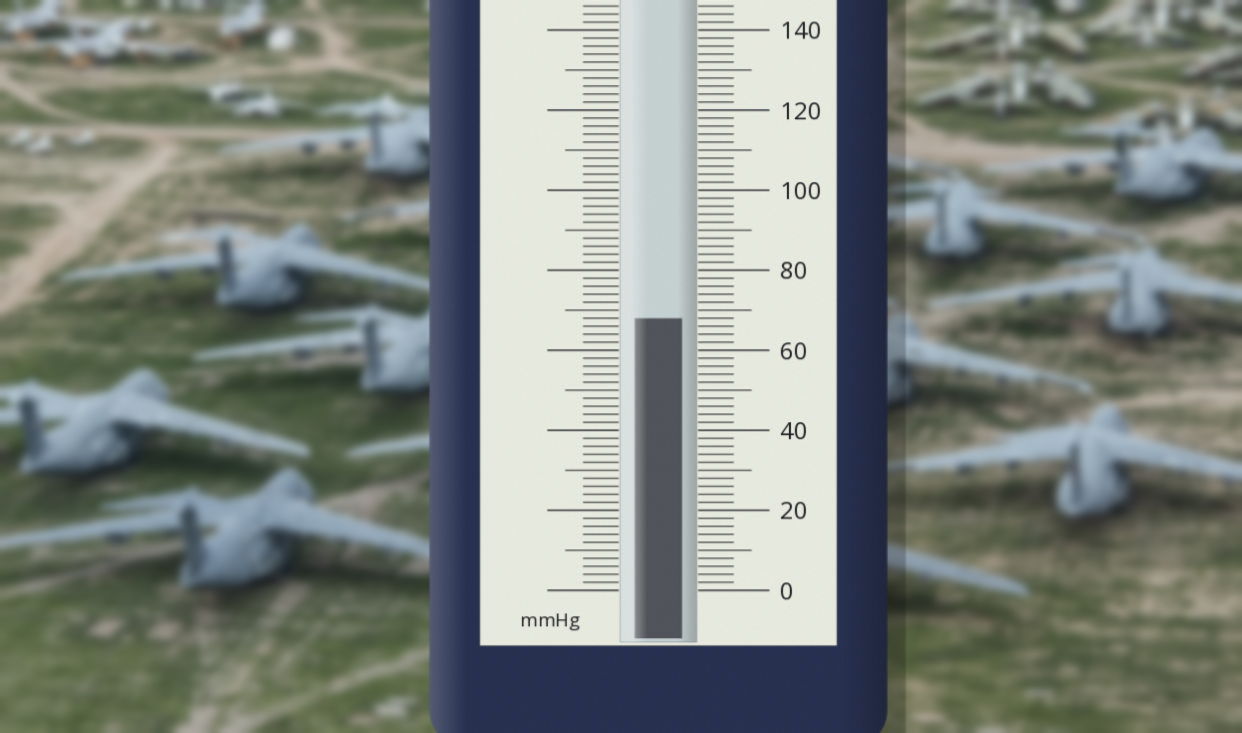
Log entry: 68 (mmHg)
